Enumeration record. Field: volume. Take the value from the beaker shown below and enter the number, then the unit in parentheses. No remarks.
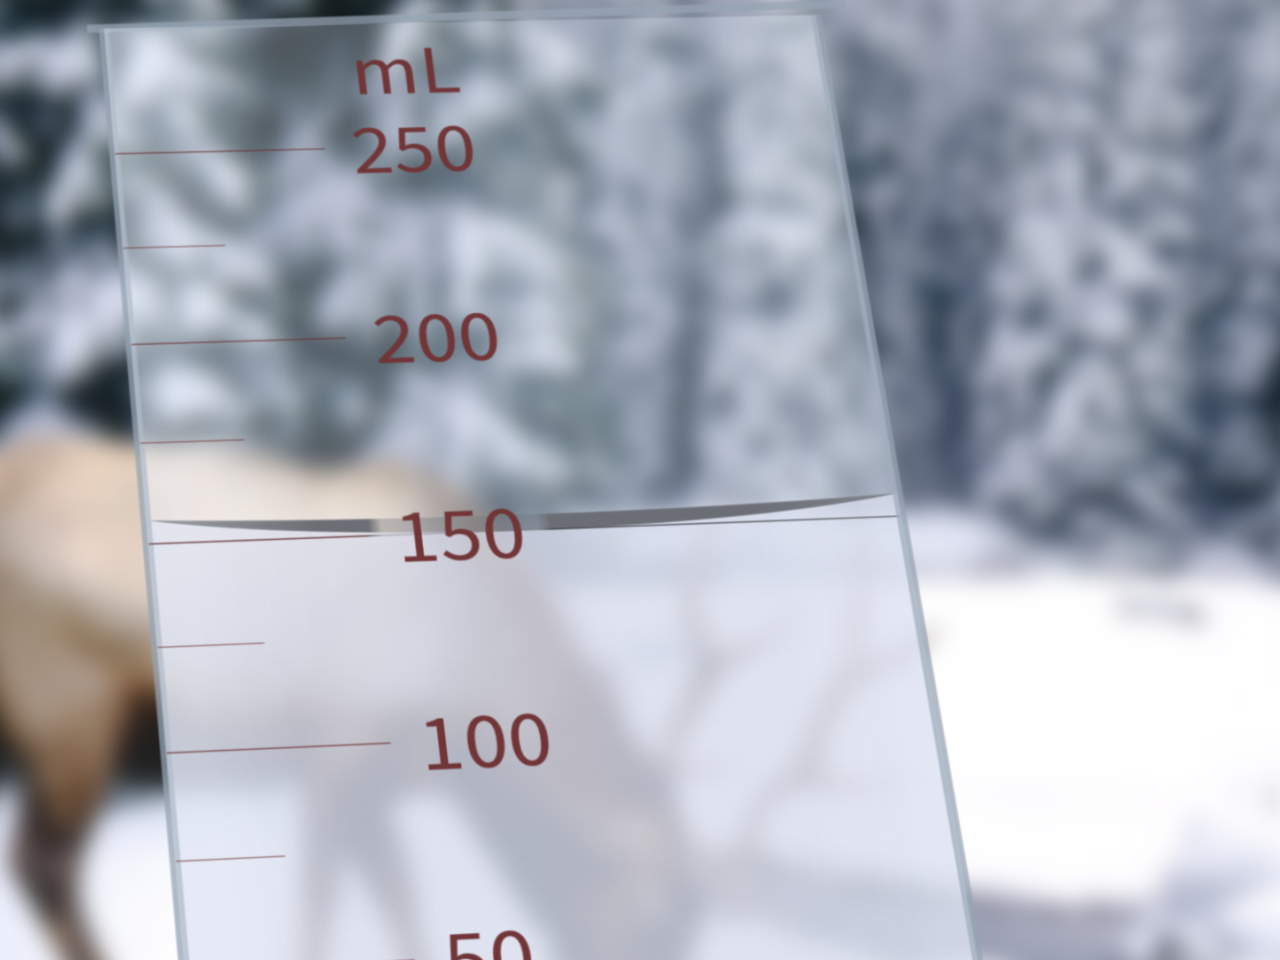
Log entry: 150 (mL)
